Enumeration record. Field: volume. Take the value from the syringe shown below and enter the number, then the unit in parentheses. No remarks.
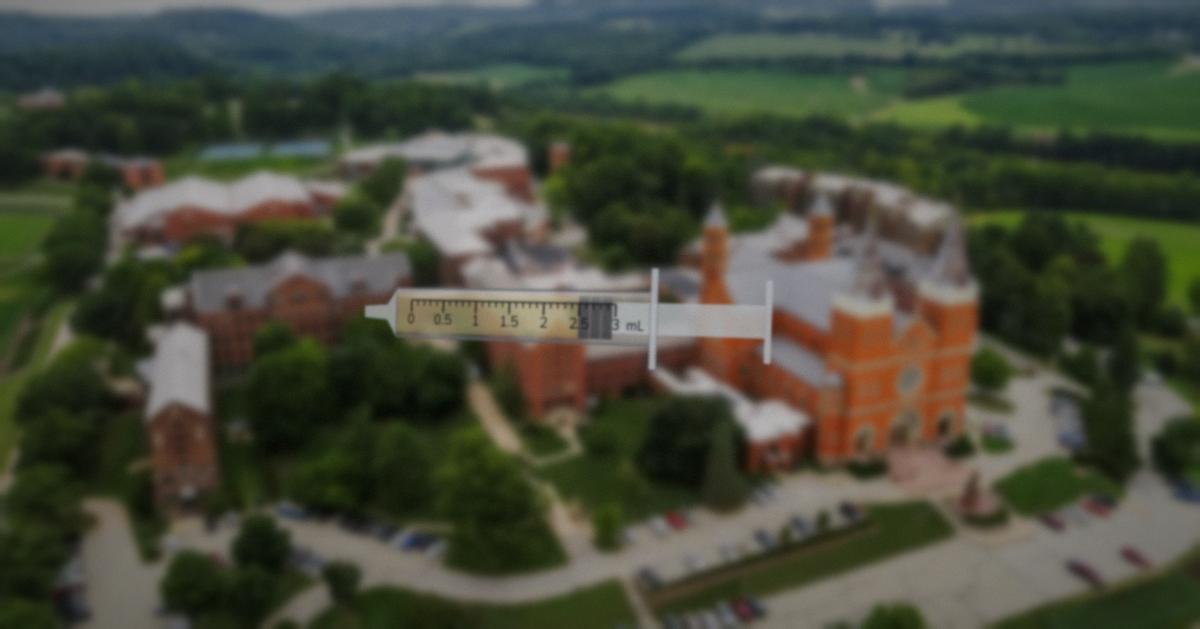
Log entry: 2.5 (mL)
